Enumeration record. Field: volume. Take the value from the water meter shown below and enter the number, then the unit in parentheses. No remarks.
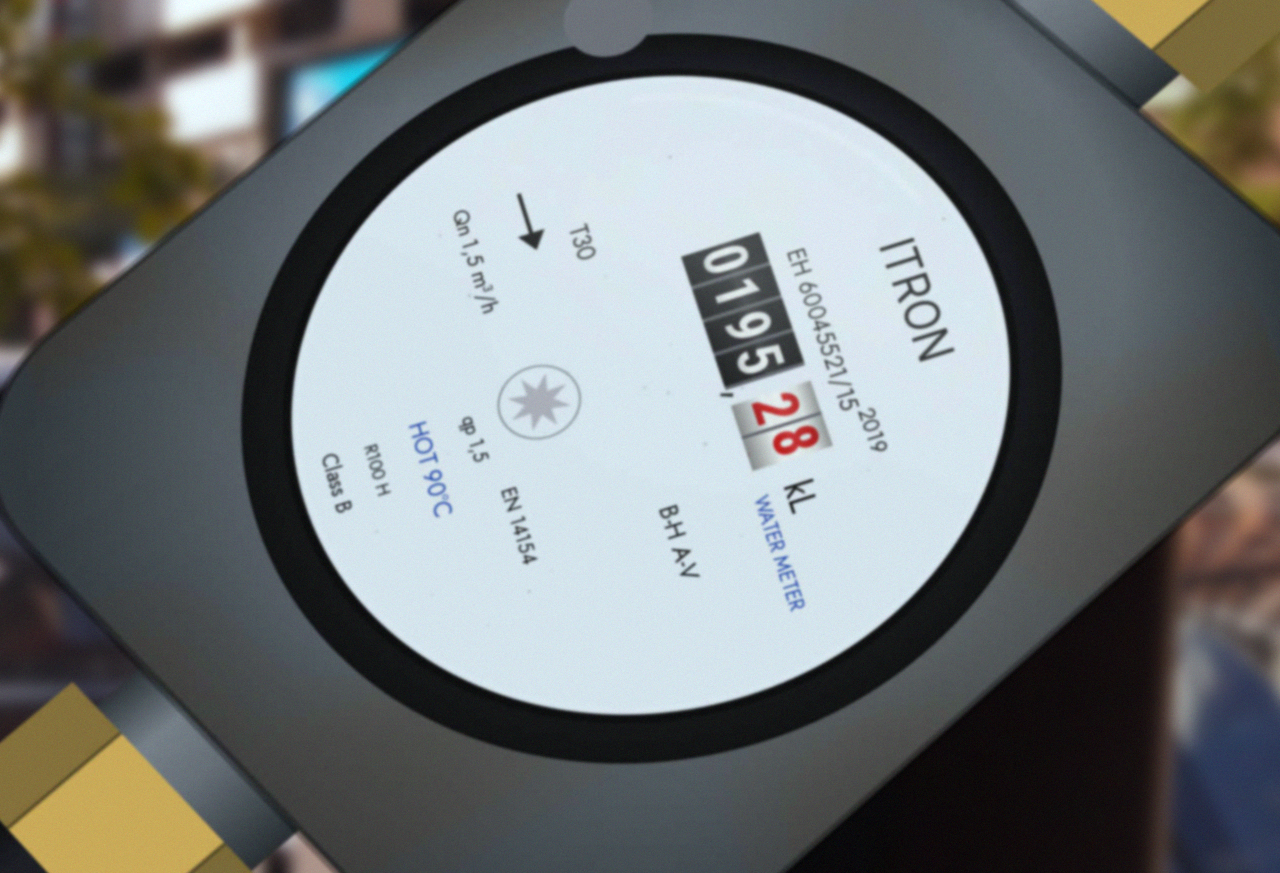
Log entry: 195.28 (kL)
